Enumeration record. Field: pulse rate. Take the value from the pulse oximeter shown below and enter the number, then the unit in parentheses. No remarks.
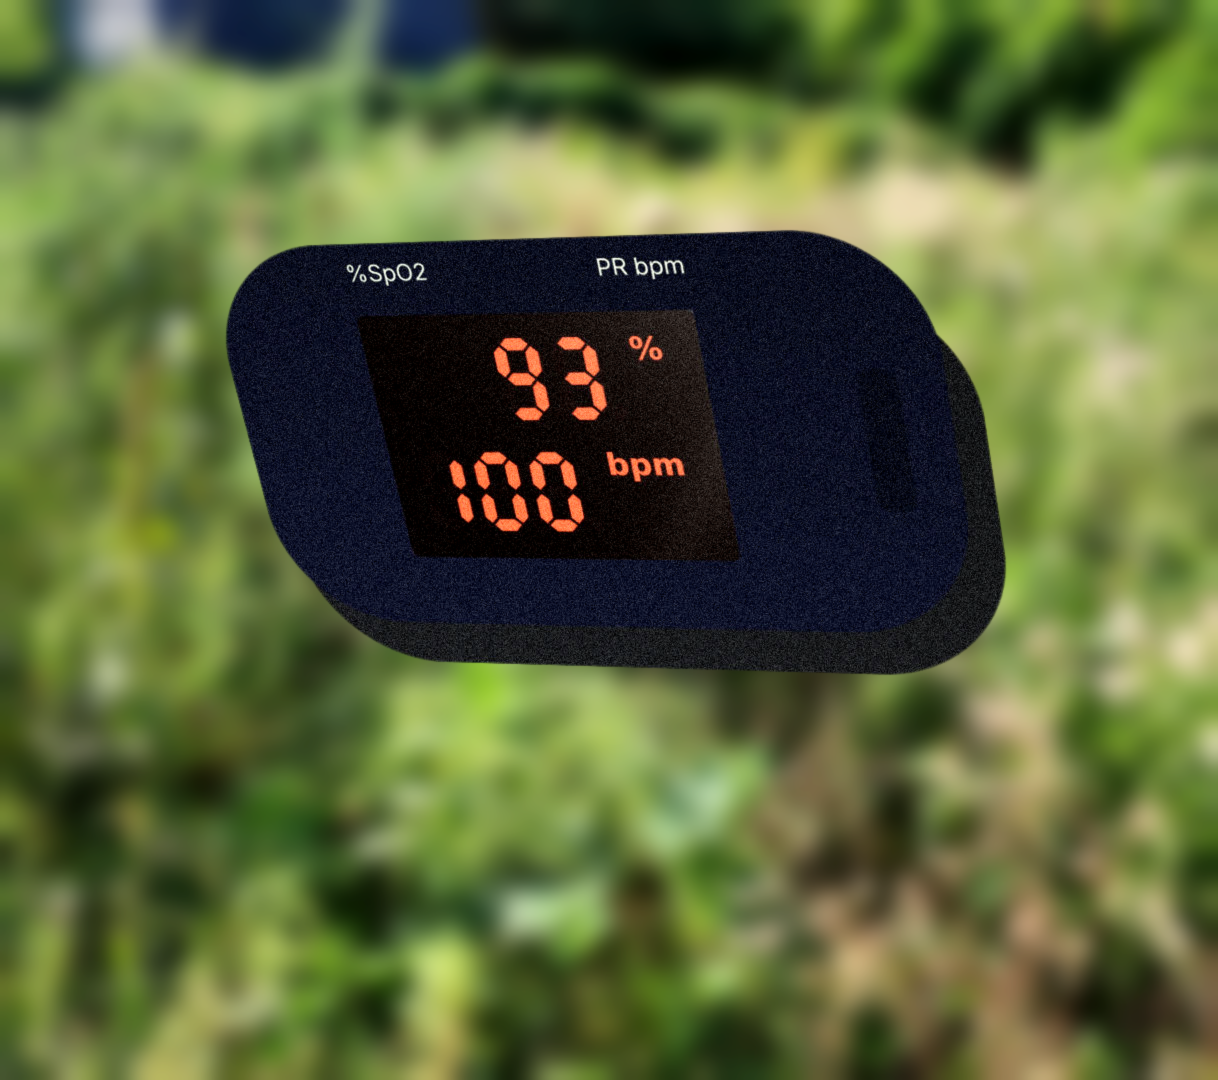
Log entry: 100 (bpm)
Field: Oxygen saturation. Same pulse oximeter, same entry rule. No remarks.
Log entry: 93 (%)
